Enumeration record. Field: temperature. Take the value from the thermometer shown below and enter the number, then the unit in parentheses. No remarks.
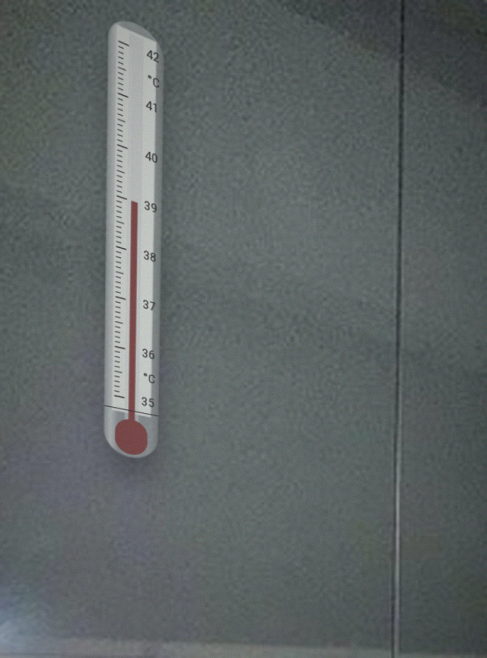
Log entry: 39 (°C)
